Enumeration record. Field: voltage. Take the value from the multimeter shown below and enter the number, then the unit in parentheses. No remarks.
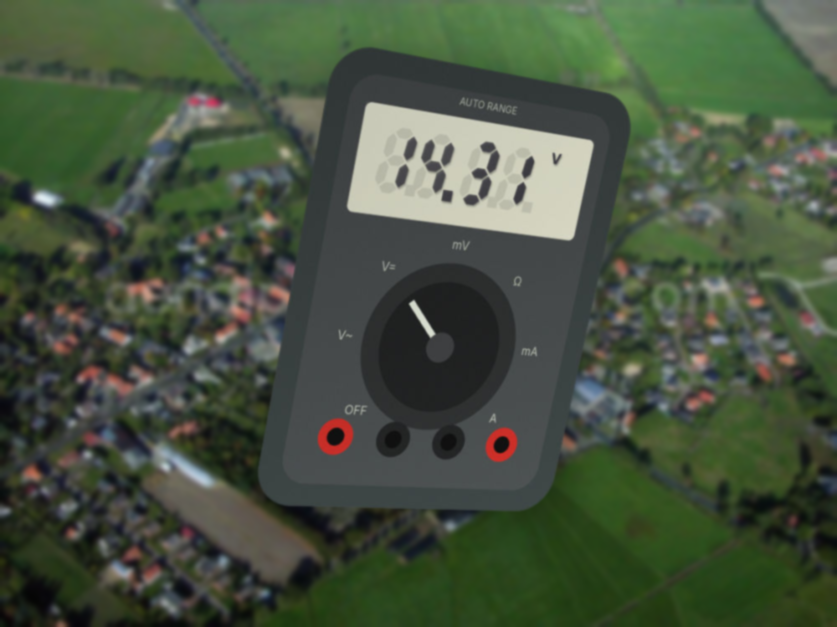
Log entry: 14.31 (V)
